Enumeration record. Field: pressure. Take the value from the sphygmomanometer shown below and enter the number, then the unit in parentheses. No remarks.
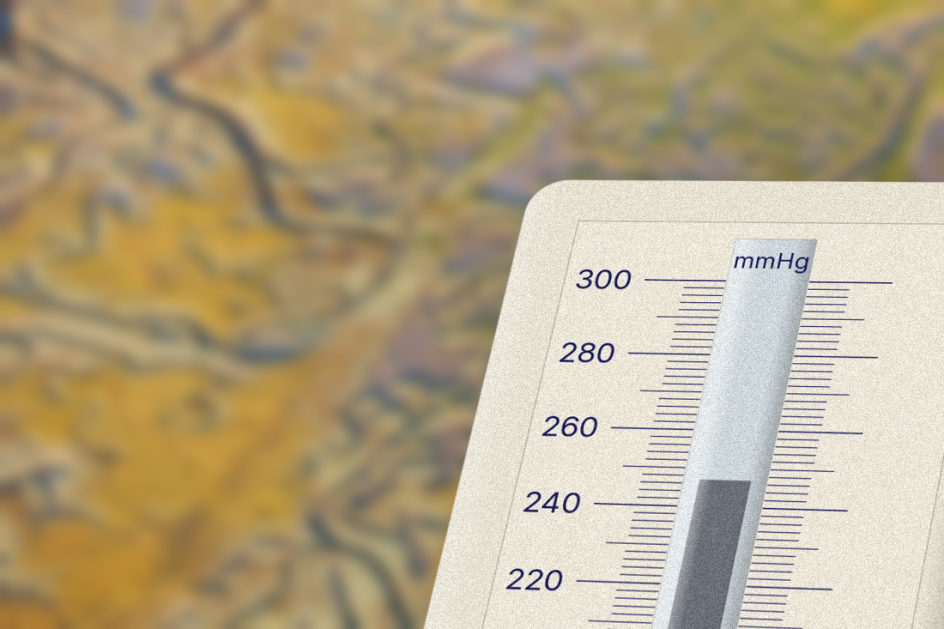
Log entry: 247 (mmHg)
